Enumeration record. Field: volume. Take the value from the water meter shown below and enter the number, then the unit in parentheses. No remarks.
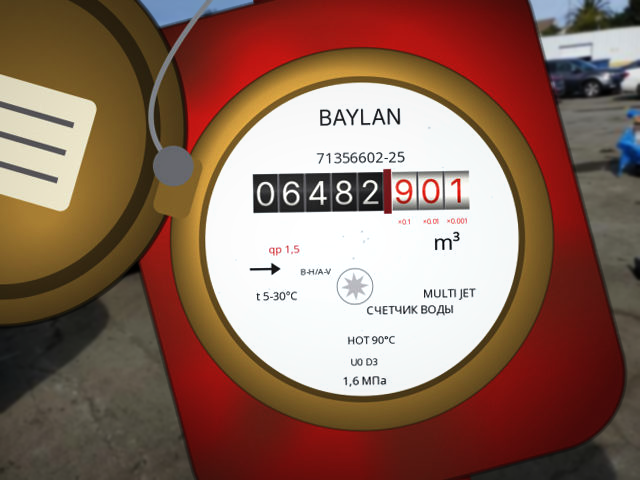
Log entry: 6482.901 (m³)
